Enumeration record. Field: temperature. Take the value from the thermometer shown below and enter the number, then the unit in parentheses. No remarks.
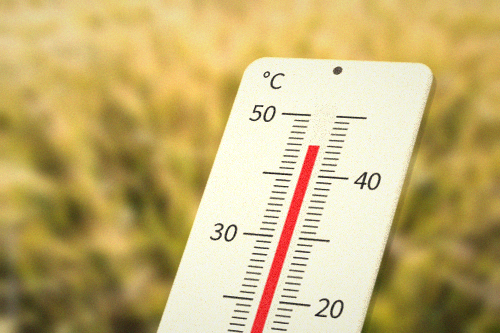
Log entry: 45 (°C)
